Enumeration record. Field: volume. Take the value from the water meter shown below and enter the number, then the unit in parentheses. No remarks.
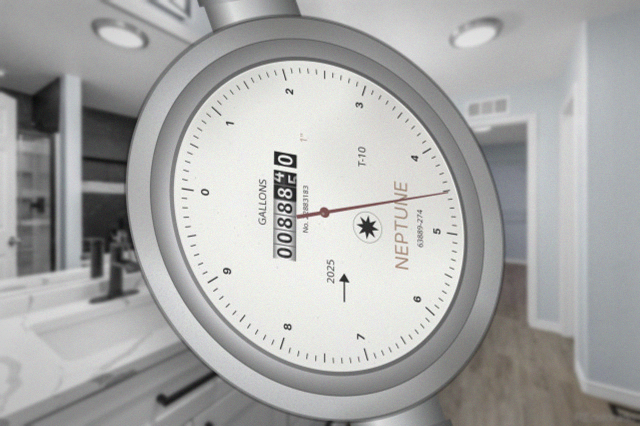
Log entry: 88844.5 (gal)
